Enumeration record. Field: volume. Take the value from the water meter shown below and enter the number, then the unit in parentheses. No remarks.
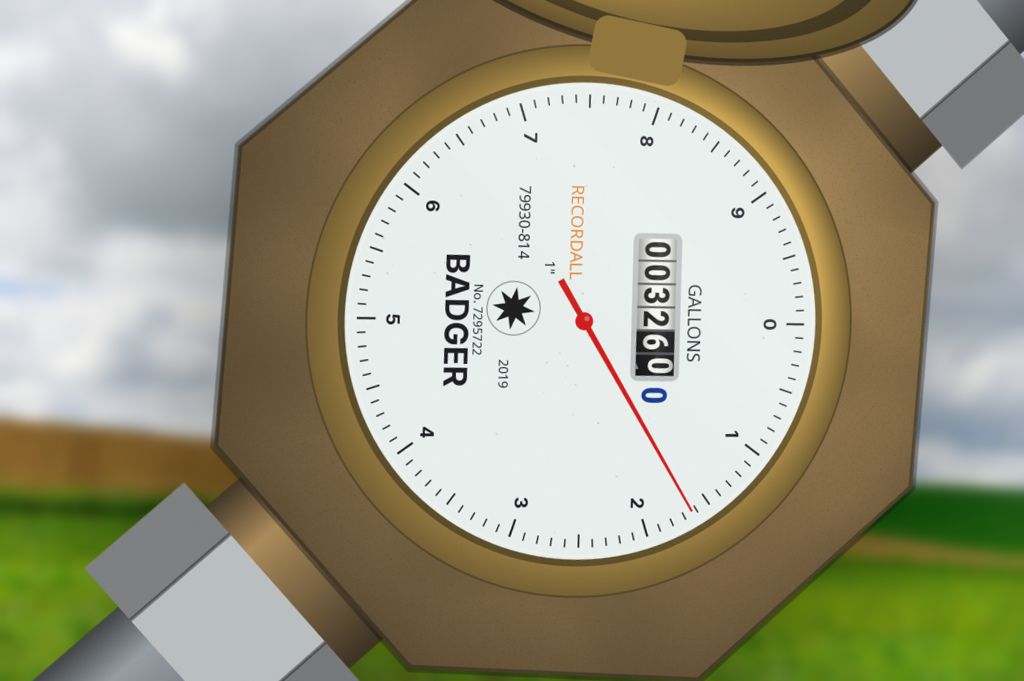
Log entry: 32601.6 (gal)
